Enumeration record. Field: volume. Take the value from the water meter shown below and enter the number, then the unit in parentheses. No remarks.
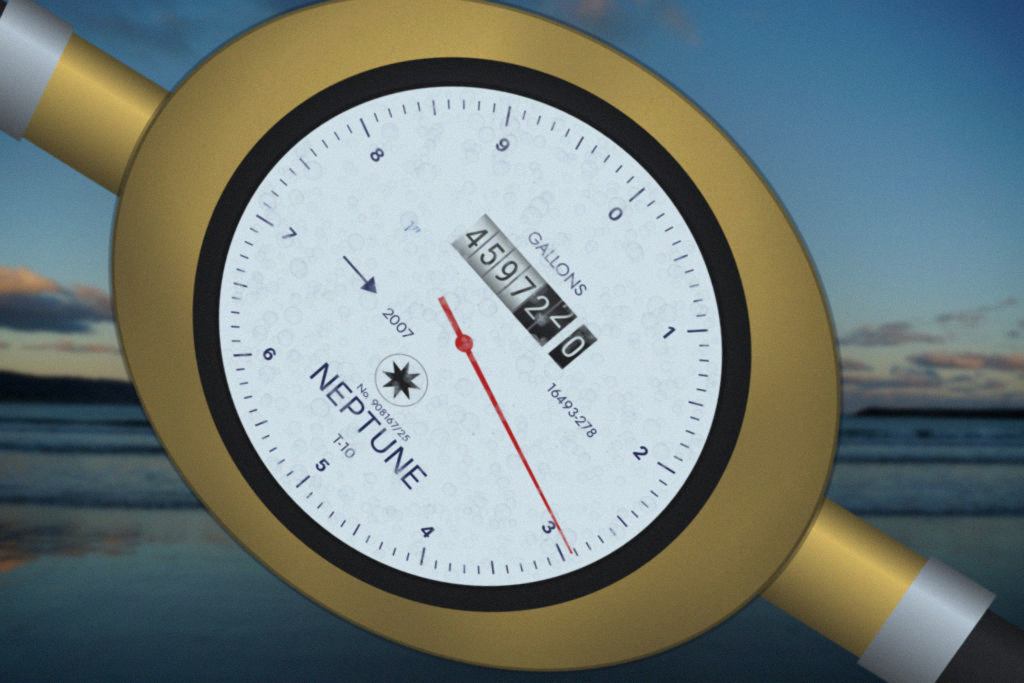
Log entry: 4597222.9 (gal)
